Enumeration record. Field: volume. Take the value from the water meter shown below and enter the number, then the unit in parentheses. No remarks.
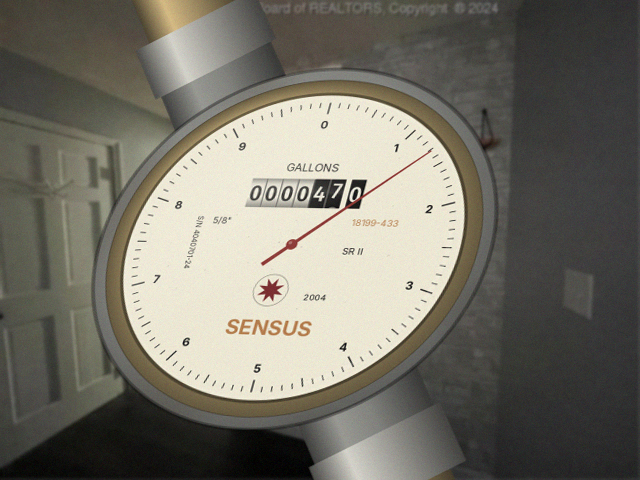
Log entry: 471.3 (gal)
